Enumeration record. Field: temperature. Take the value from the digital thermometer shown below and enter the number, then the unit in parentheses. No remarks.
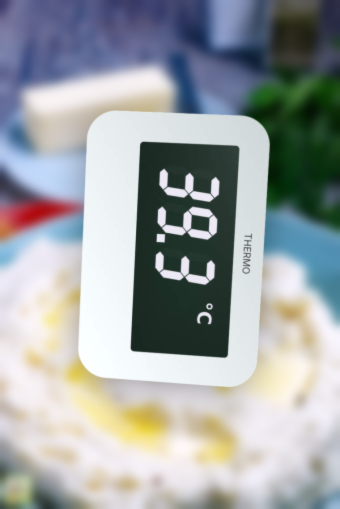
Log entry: 39.3 (°C)
